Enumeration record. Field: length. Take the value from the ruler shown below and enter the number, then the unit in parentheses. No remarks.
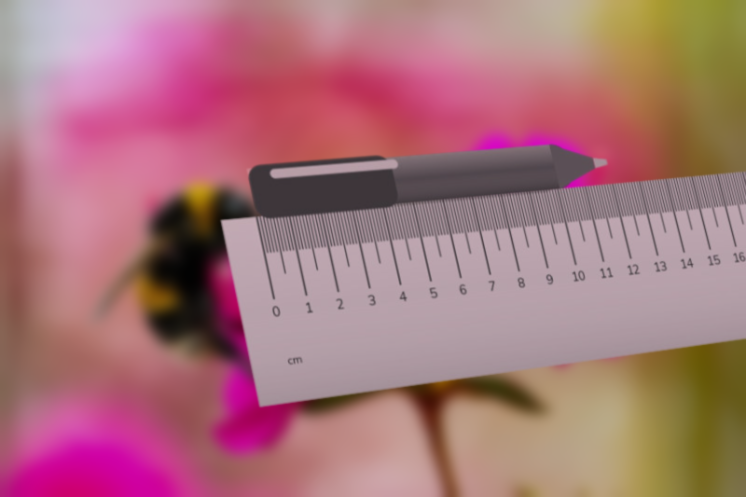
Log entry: 12 (cm)
